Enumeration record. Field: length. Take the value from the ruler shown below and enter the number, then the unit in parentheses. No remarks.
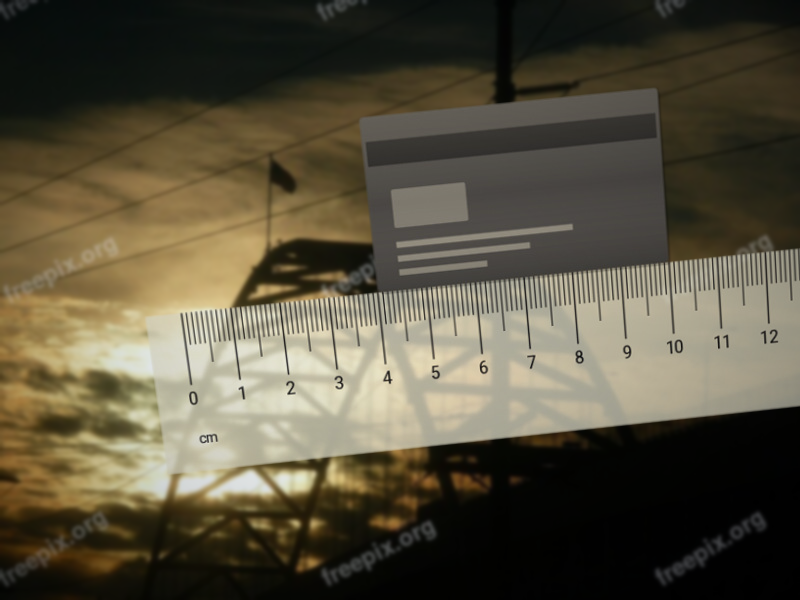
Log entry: 6 (cm)
